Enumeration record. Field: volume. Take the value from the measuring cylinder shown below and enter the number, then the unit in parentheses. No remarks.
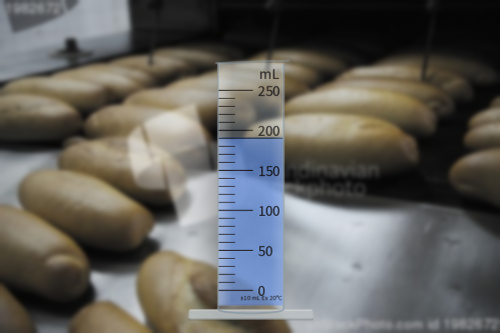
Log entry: 190 (mL)
